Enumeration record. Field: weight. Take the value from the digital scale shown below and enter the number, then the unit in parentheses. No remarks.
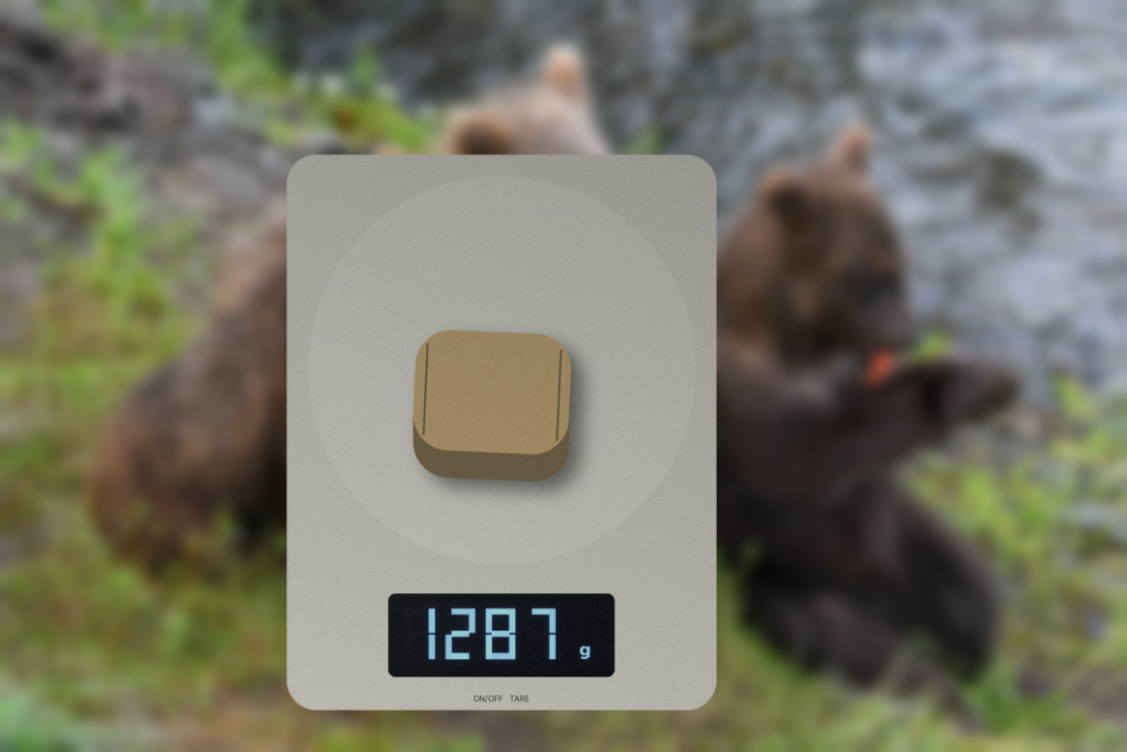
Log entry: 1287 (g)
